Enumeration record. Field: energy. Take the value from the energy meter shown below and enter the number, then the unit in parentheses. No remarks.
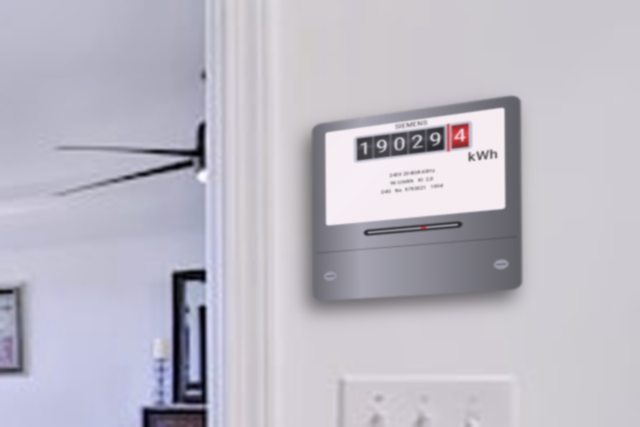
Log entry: 19029.4 (kWh)
